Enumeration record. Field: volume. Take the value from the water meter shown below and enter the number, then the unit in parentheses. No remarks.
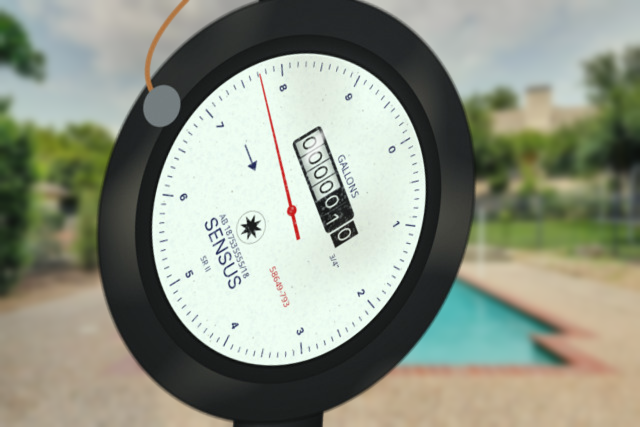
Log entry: 7.7 (gal)
